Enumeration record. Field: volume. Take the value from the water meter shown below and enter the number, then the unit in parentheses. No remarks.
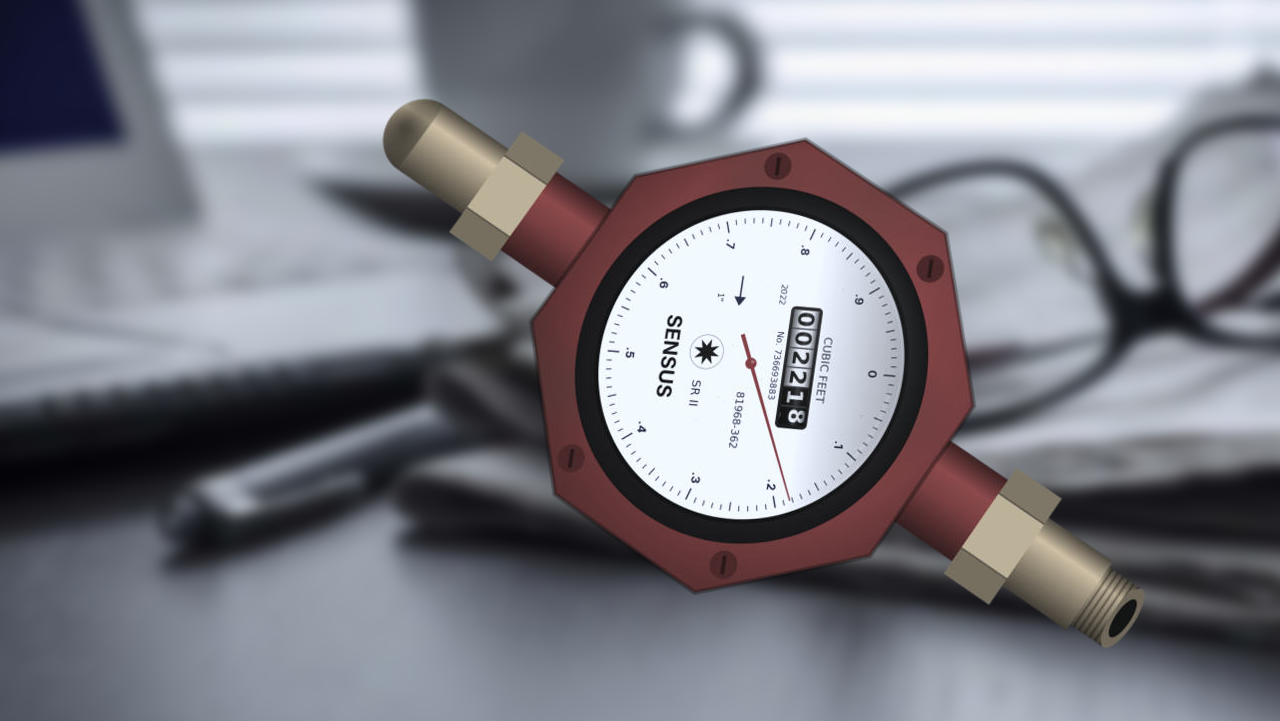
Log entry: 2218.18 (ft³)
